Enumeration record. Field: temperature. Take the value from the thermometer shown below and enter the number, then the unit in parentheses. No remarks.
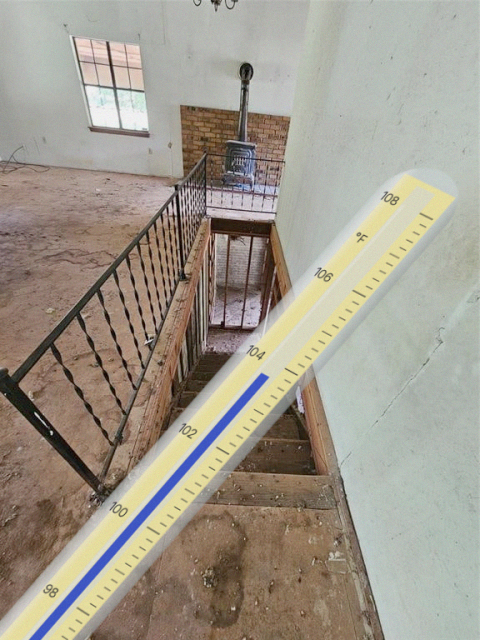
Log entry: 103.7 (°F)
